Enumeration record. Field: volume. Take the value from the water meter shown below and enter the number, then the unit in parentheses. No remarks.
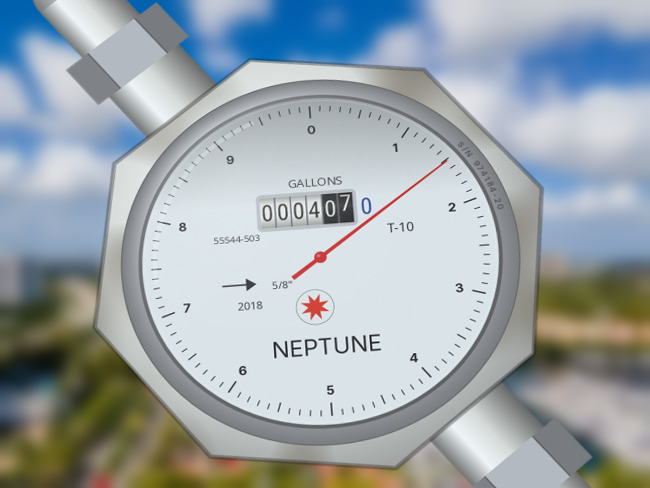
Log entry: 4071.5 (gal)
